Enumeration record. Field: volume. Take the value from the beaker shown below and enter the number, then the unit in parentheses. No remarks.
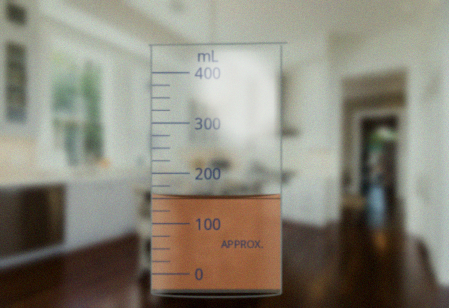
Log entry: 150 (mL)
